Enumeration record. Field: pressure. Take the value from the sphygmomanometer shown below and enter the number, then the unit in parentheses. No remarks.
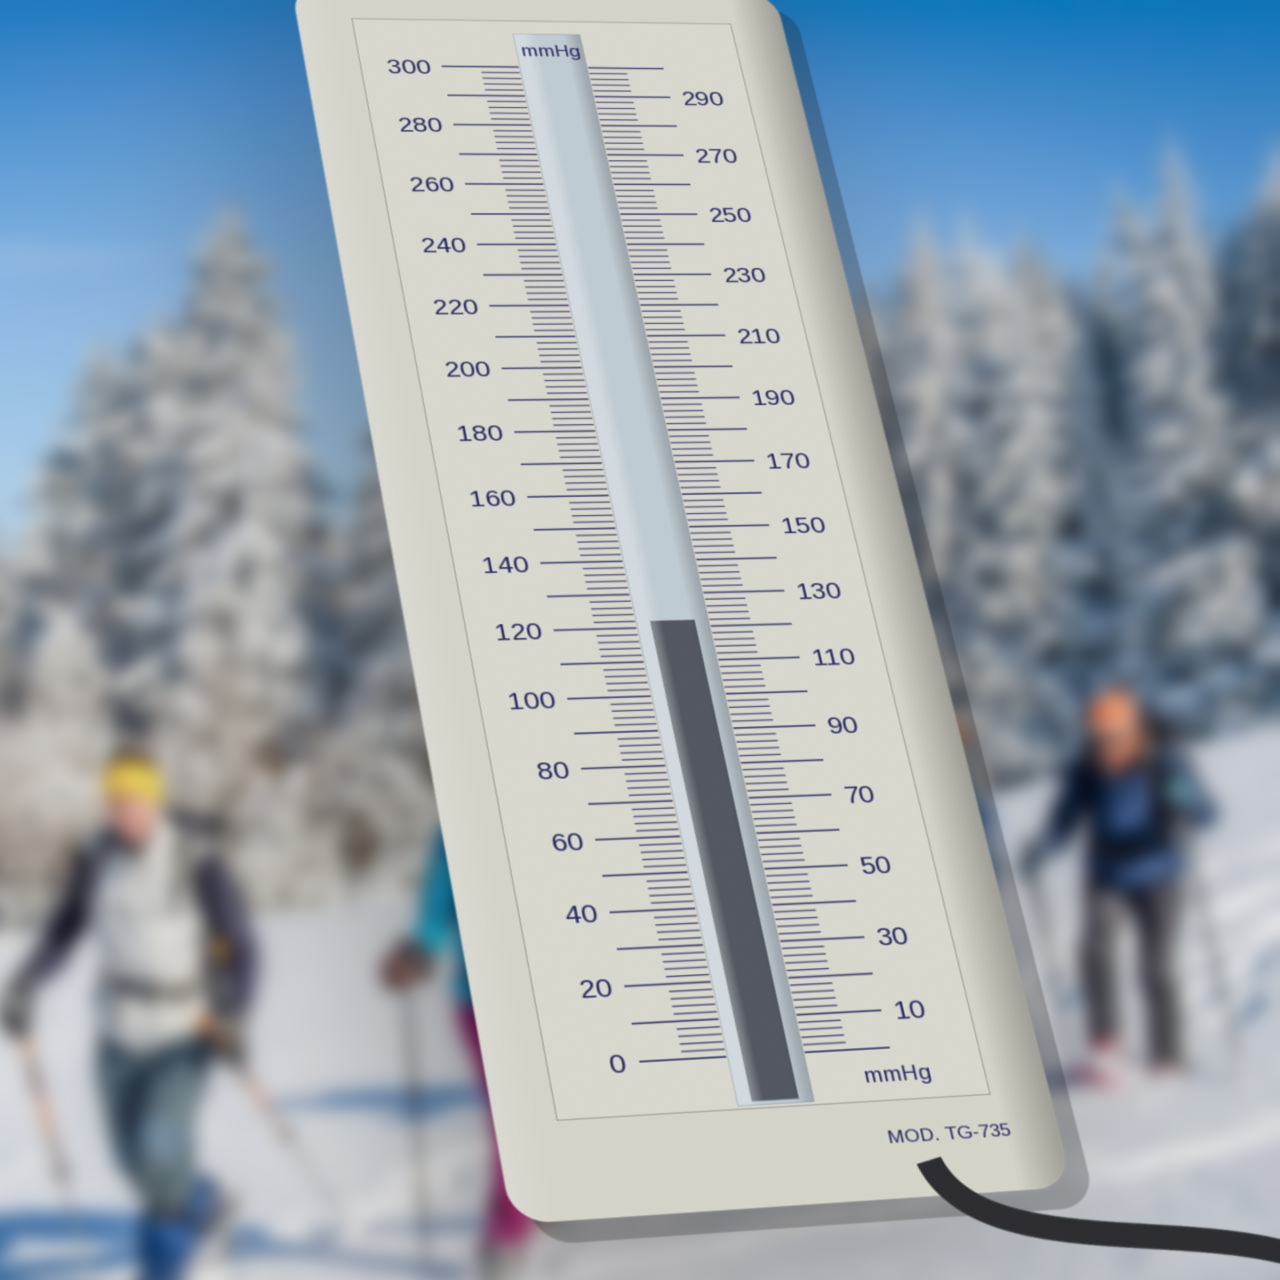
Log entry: 122 (mmHg)
